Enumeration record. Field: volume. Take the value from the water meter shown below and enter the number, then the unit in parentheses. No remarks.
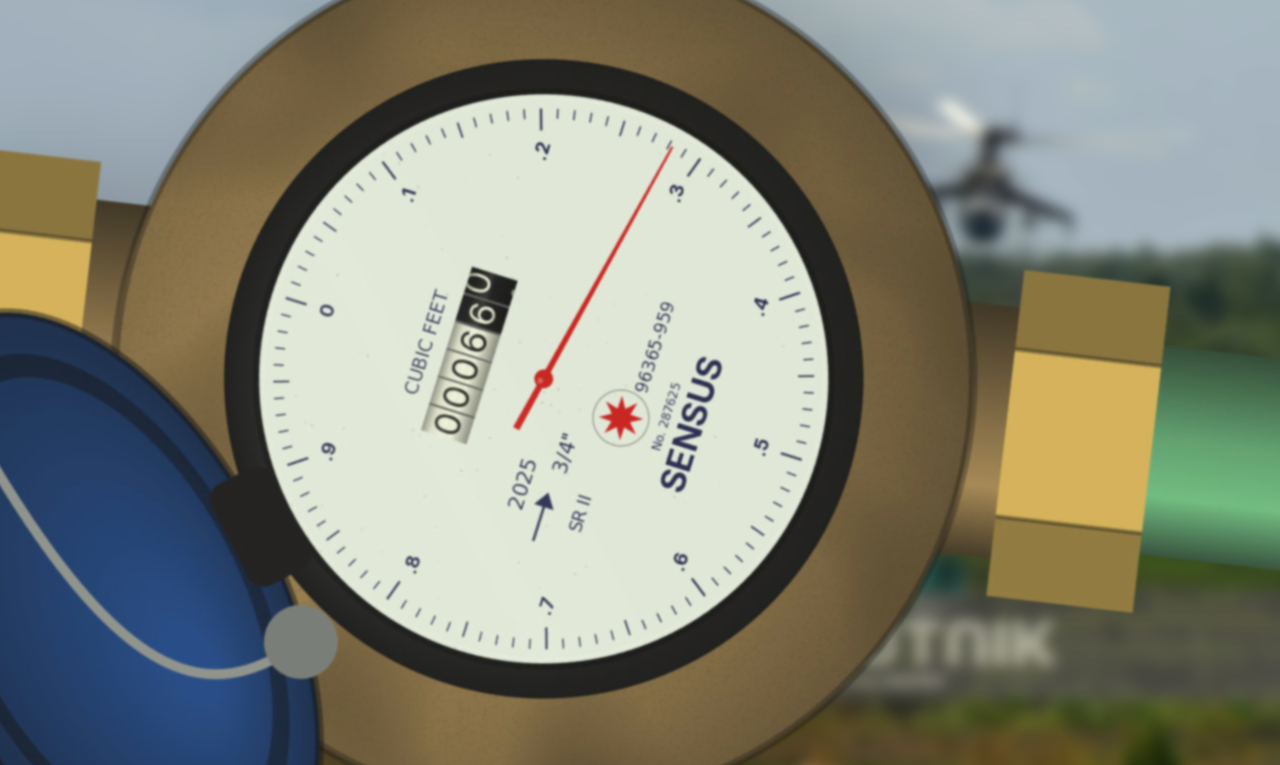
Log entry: 660.28 (ft³)
